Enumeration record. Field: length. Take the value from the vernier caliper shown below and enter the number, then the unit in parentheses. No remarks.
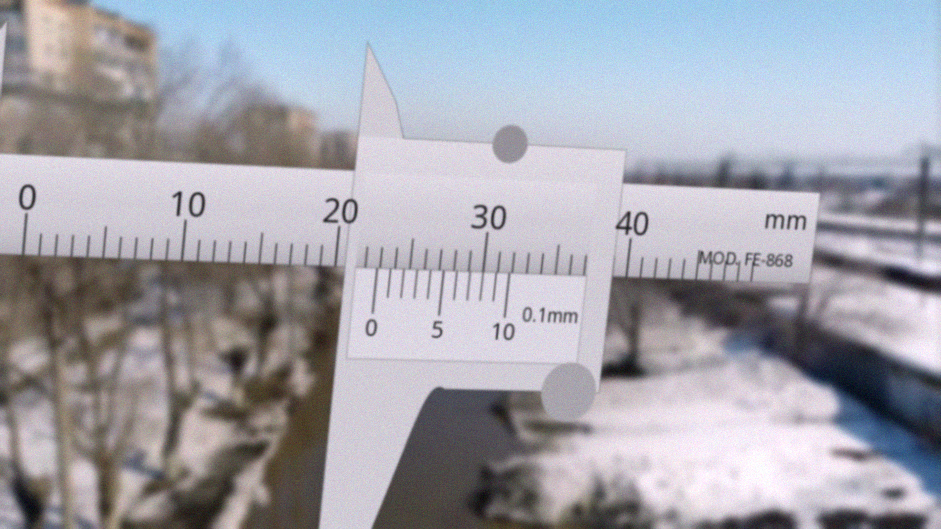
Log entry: 22.8 (mm)
